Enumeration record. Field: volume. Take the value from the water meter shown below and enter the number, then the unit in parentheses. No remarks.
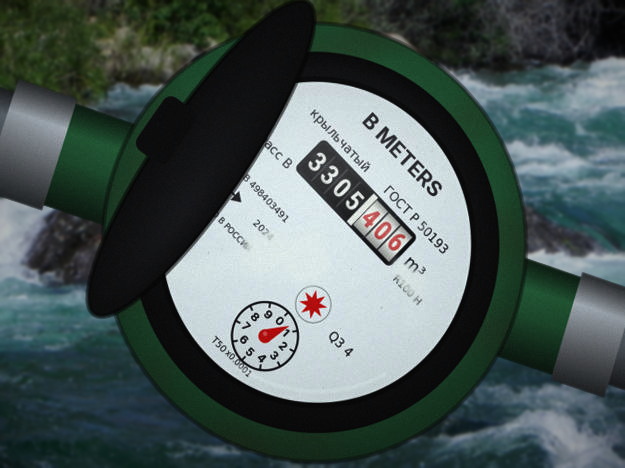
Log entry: 3305.4060 (m³)
